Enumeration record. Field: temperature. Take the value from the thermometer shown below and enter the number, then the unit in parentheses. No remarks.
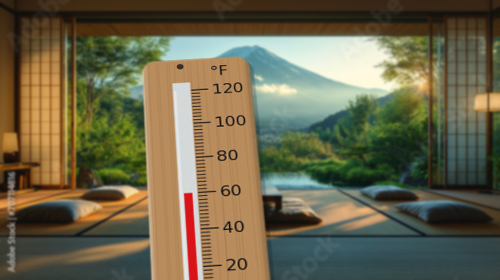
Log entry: 60 (°F)
